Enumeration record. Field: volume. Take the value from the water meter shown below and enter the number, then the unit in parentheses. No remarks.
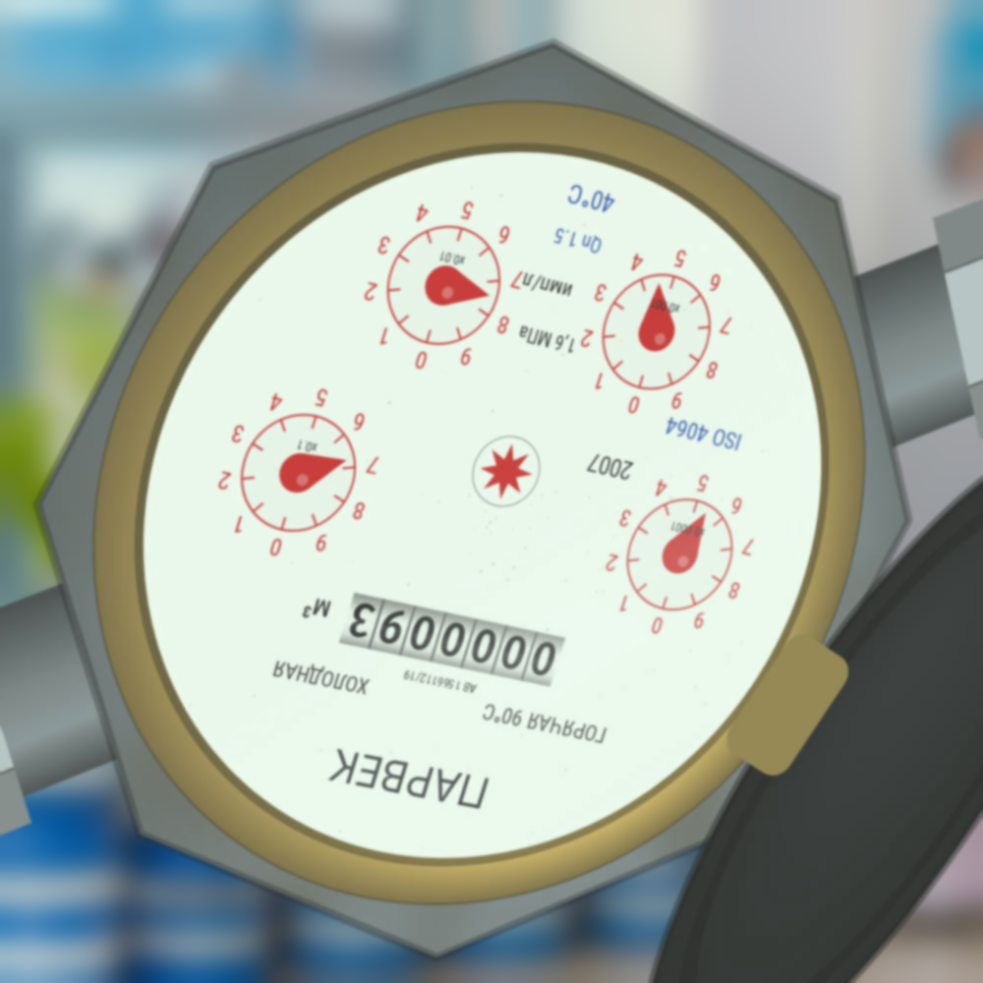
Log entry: 93.6745 (m³)
